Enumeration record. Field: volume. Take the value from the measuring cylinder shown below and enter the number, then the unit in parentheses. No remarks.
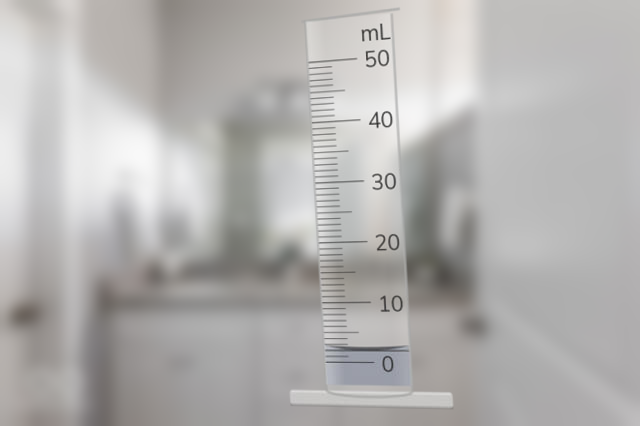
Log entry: 2 (mL)
